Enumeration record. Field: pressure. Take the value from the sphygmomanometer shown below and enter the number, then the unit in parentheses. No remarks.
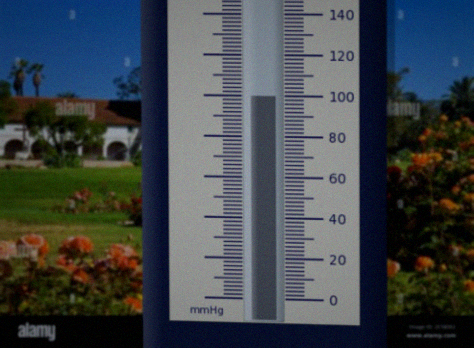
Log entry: 100 (mmHg)
